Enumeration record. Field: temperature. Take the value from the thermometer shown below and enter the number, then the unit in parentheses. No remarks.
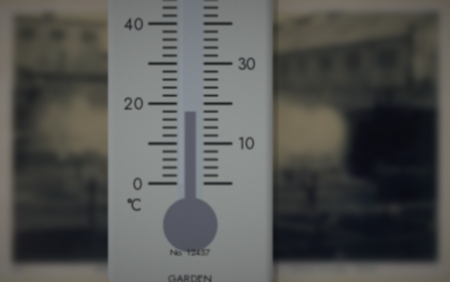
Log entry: 18 (°C)
